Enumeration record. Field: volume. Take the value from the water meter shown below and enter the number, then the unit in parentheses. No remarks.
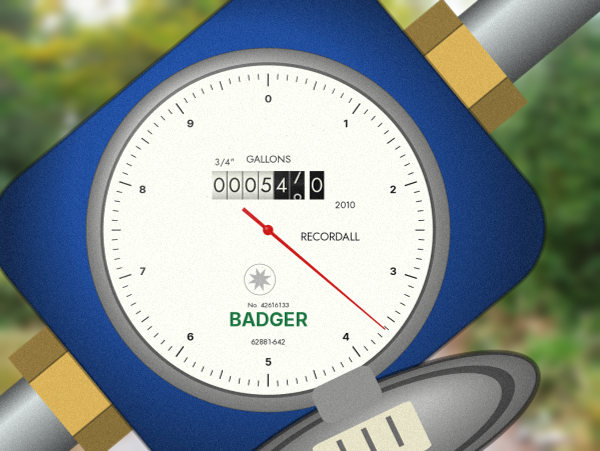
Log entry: 5473.6 (gal)
